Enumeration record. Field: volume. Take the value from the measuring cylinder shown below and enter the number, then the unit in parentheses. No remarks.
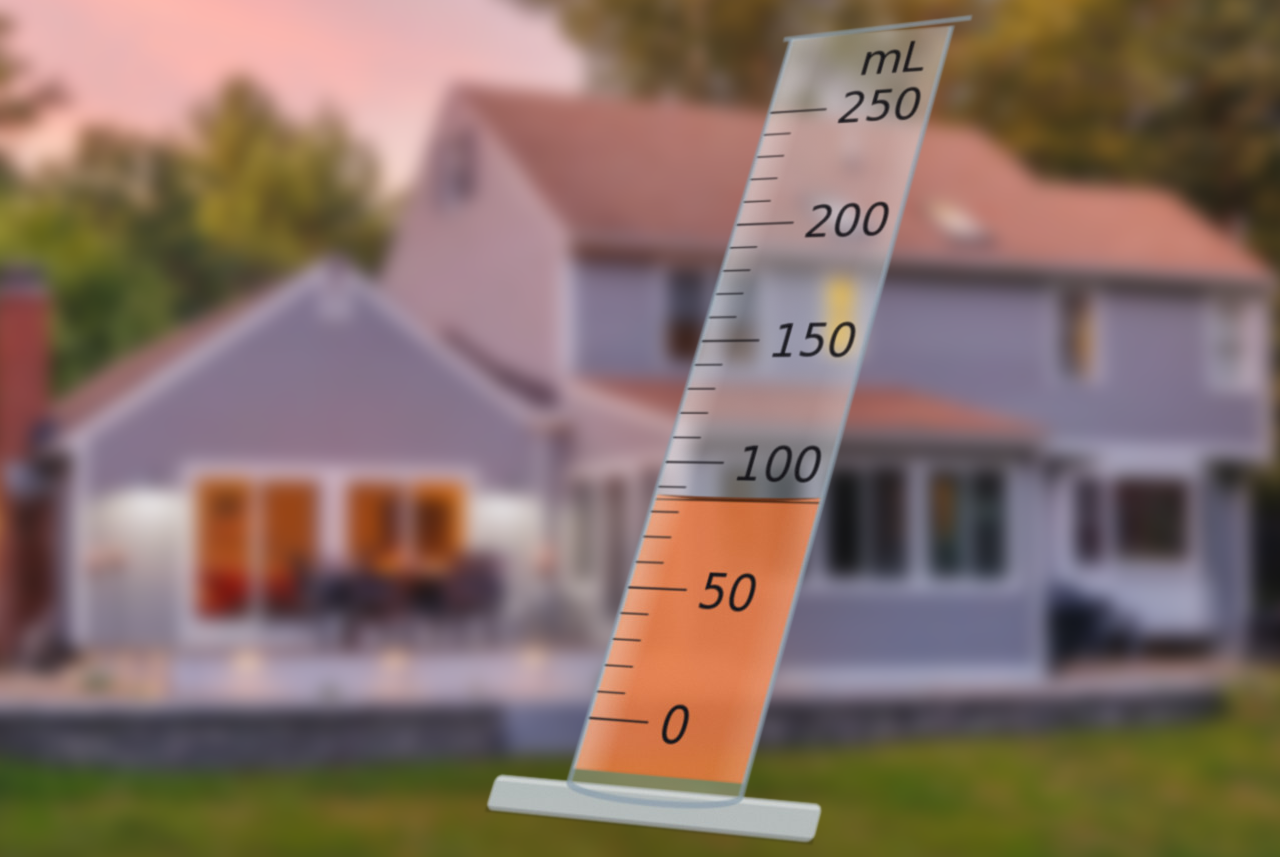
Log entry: 85 (mL)
